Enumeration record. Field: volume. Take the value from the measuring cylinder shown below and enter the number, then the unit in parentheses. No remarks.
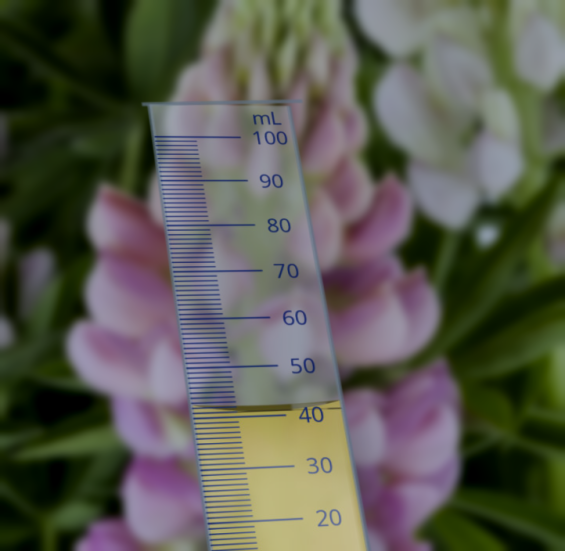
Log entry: 41 (mL)
